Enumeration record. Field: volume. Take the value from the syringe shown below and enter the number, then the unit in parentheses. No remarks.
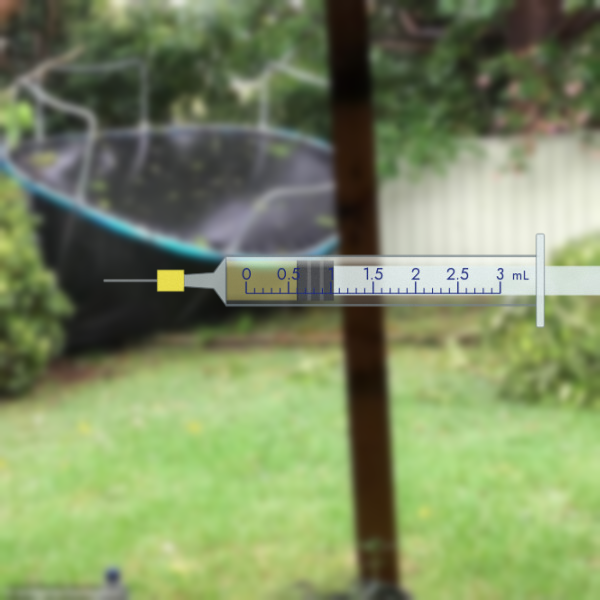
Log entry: 0.6 (mL)
